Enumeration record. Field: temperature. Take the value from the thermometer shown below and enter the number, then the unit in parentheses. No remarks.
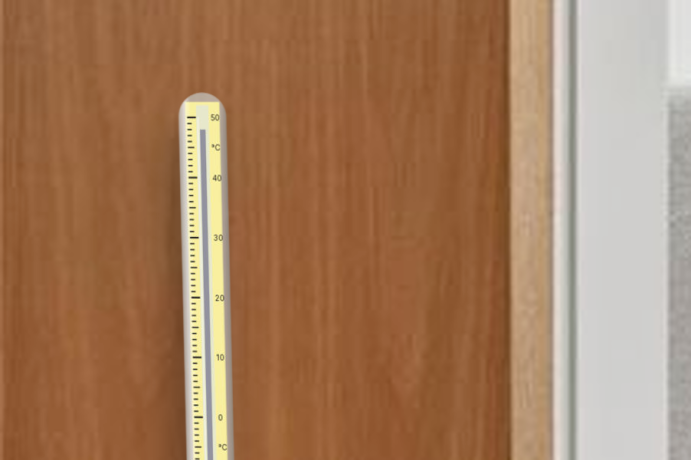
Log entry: 48 (°C)
